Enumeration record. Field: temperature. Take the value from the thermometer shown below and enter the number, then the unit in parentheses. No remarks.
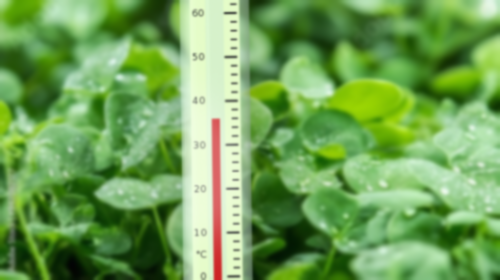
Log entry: 36 (°C)
